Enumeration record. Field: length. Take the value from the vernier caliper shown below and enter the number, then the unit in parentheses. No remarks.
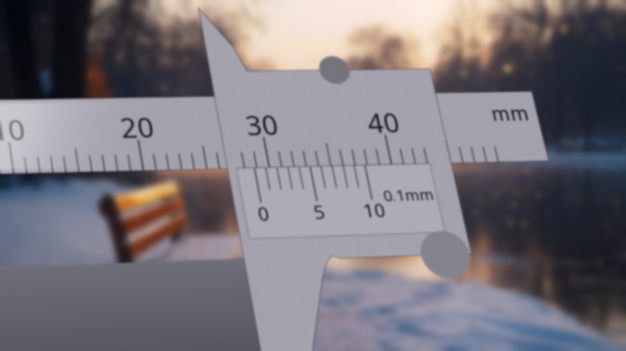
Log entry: 28.8 (mm)
